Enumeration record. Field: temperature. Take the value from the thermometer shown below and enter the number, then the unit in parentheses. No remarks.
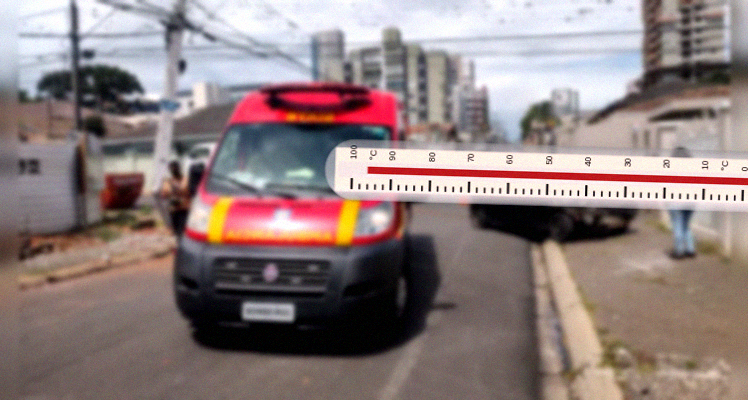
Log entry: 96 (°C)
